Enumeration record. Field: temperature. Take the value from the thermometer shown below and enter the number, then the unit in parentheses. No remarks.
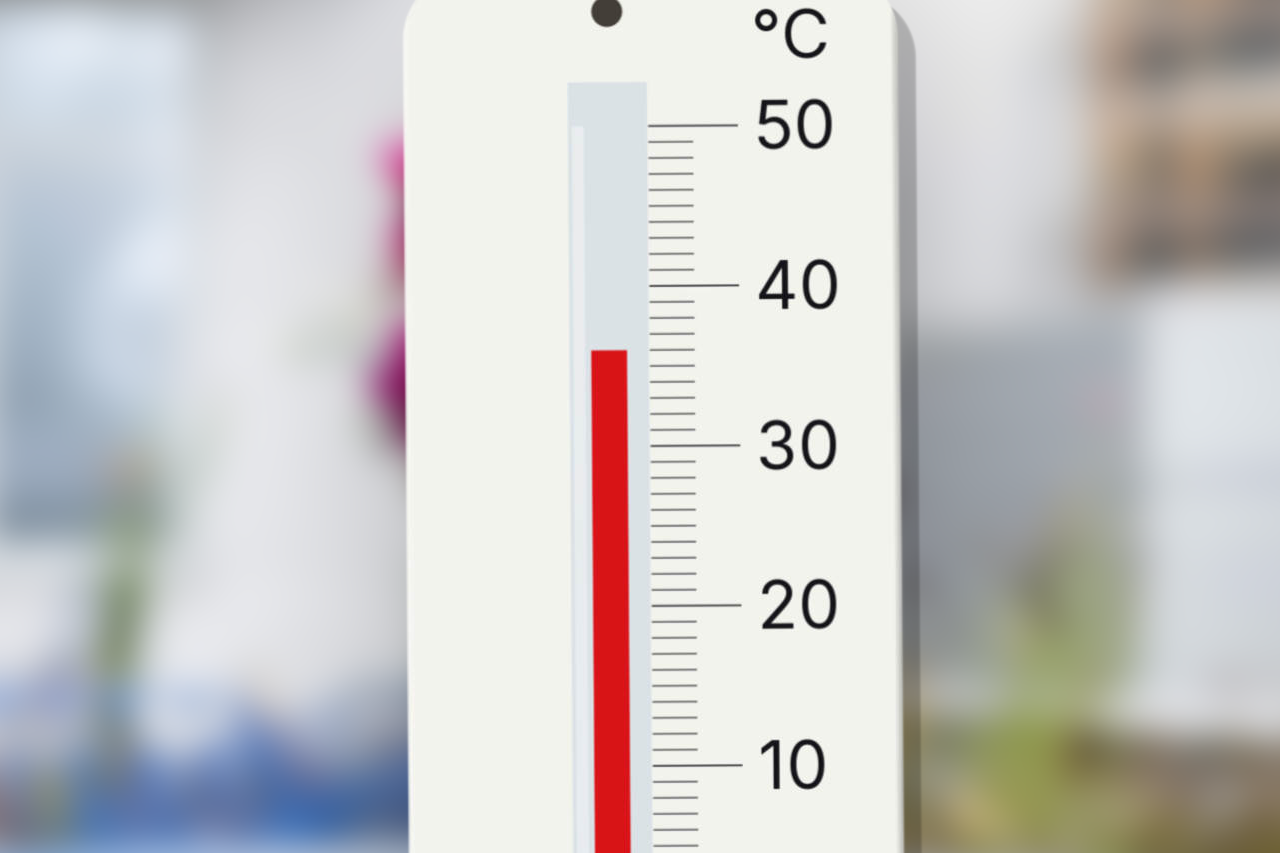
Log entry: 36 (°C)
